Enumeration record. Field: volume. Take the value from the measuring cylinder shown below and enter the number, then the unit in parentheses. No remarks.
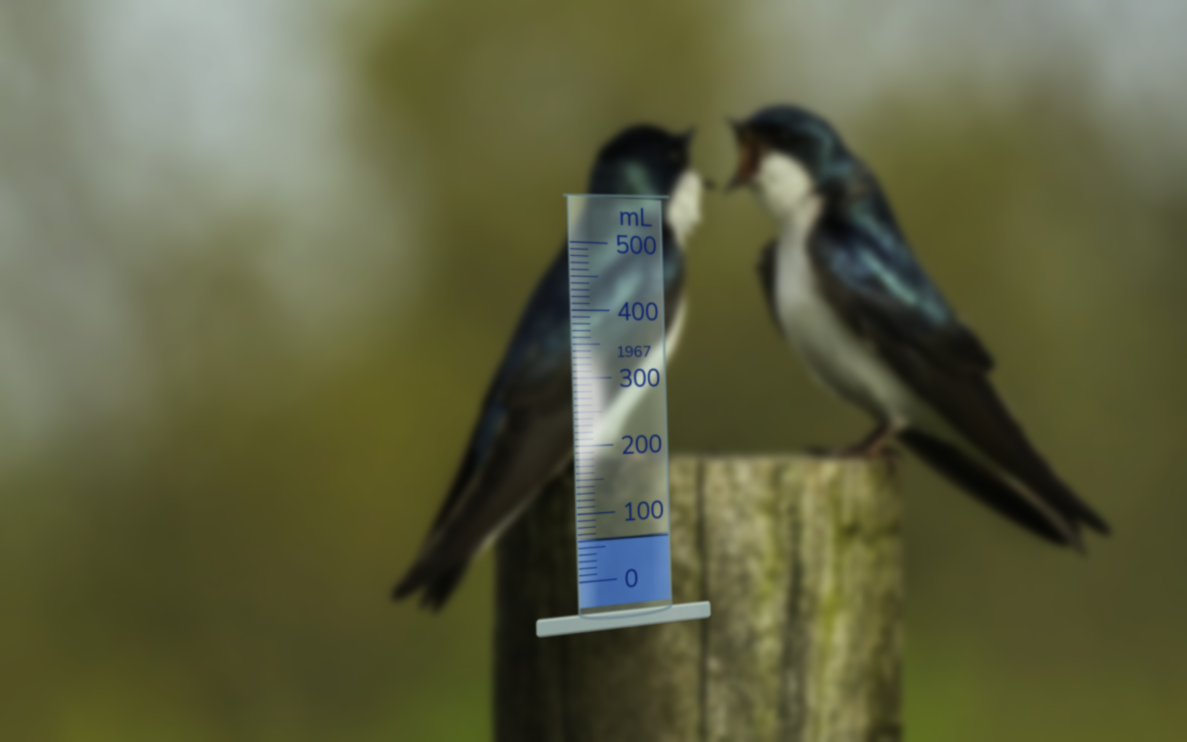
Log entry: 60 (mL)
